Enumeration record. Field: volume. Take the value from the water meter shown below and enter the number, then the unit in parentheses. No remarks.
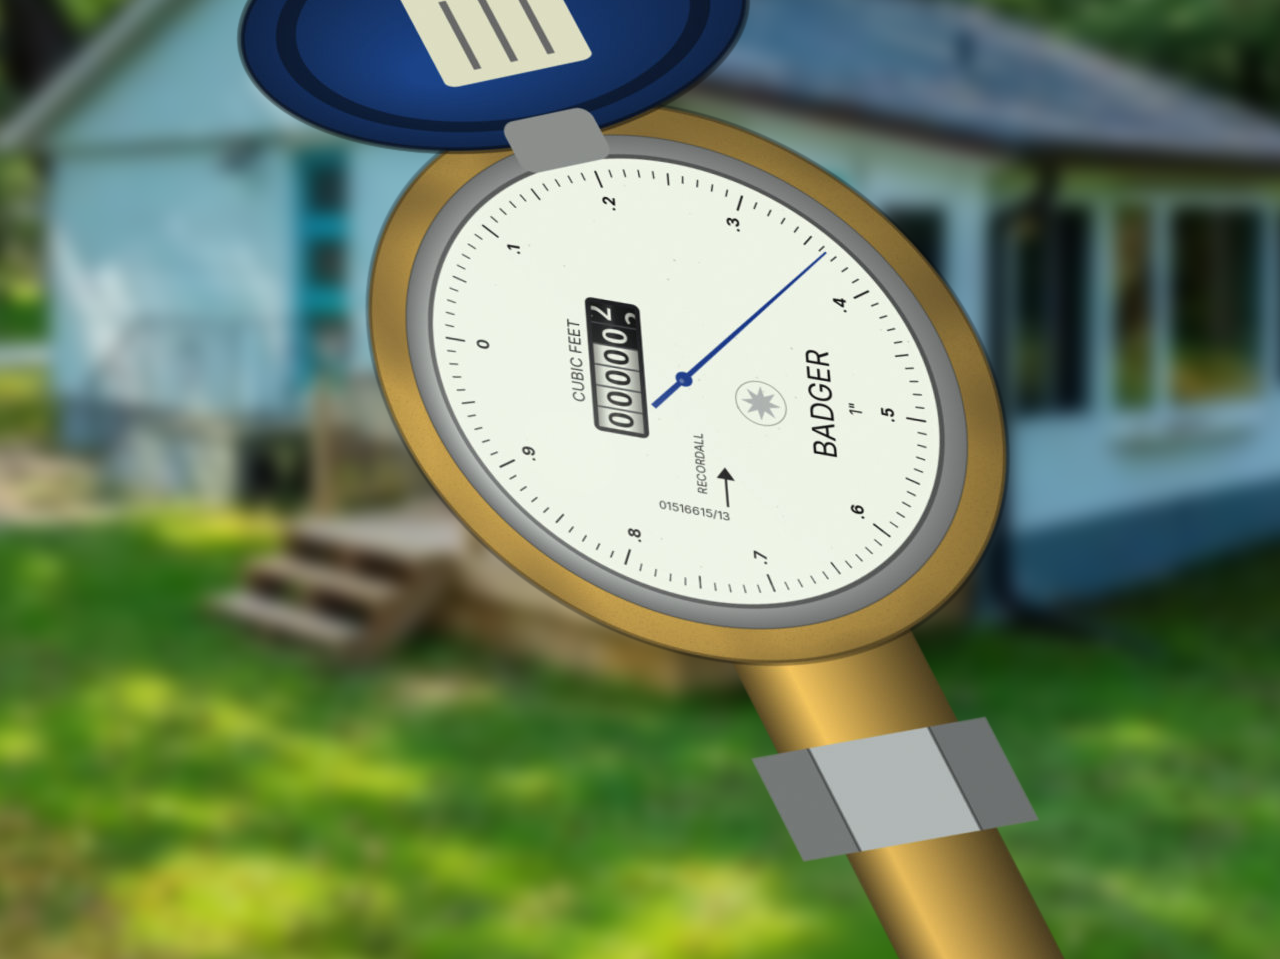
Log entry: 2.36 (ft³)
